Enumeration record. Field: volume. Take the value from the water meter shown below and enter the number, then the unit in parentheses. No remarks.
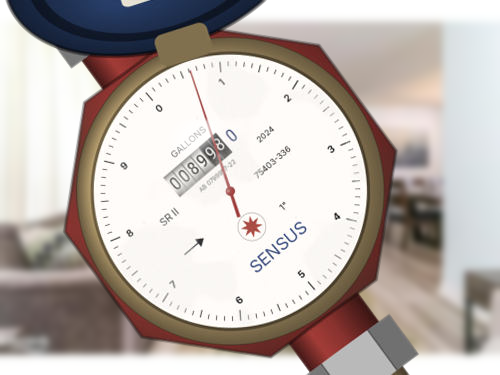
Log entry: 89980.6 (gal)
